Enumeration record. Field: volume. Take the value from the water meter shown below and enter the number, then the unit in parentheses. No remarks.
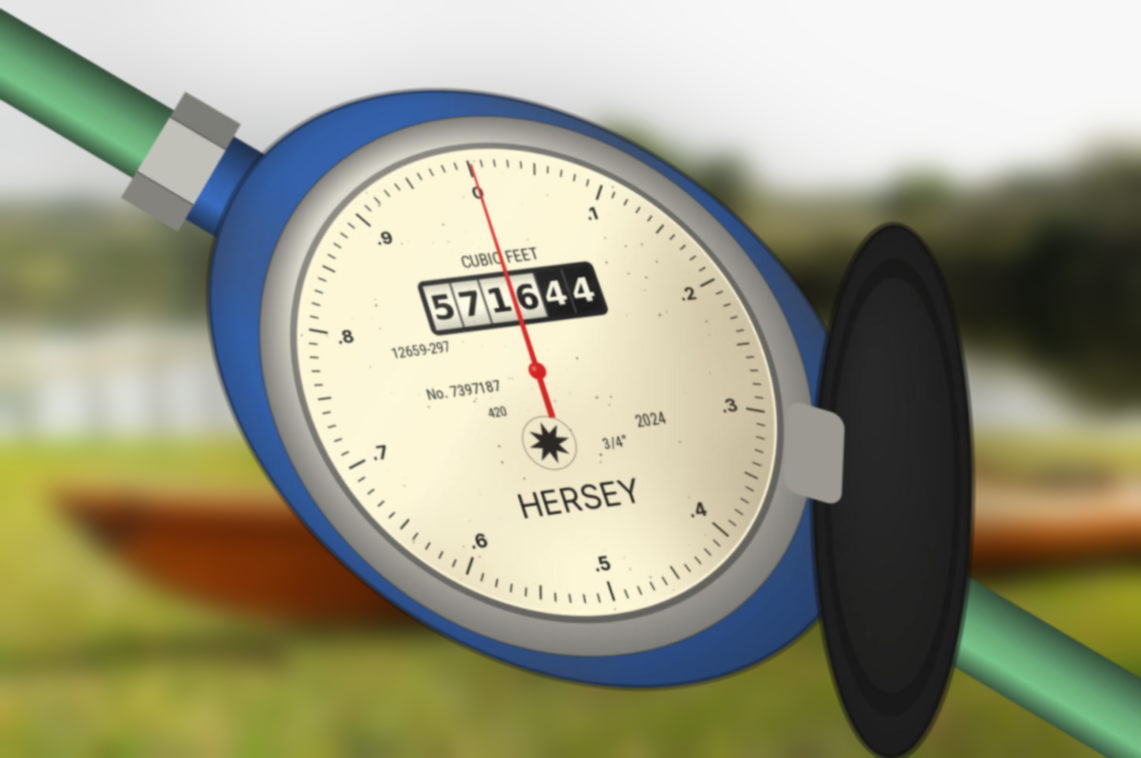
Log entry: 571644.00 (ft³)
